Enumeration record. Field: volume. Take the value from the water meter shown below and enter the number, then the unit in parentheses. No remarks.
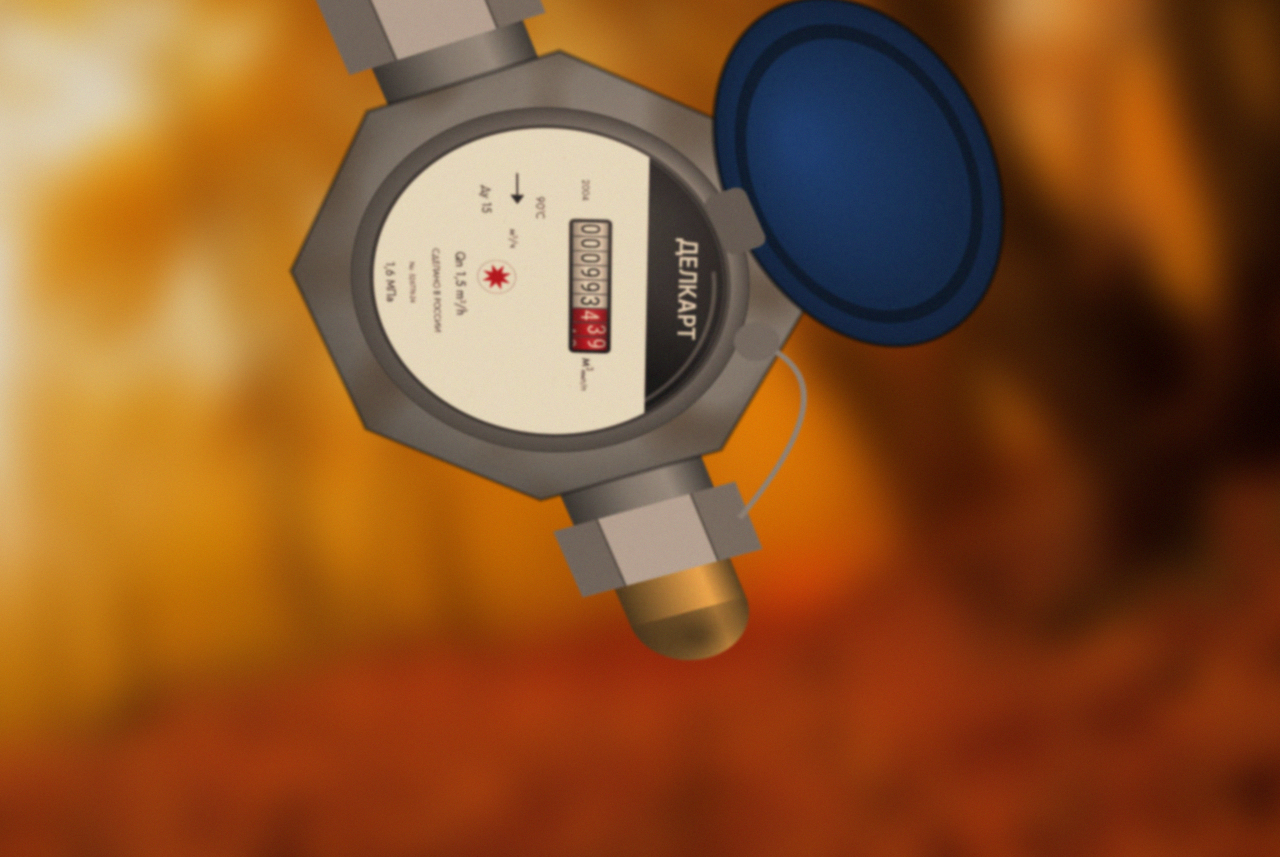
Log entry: 993.439 (m³)
